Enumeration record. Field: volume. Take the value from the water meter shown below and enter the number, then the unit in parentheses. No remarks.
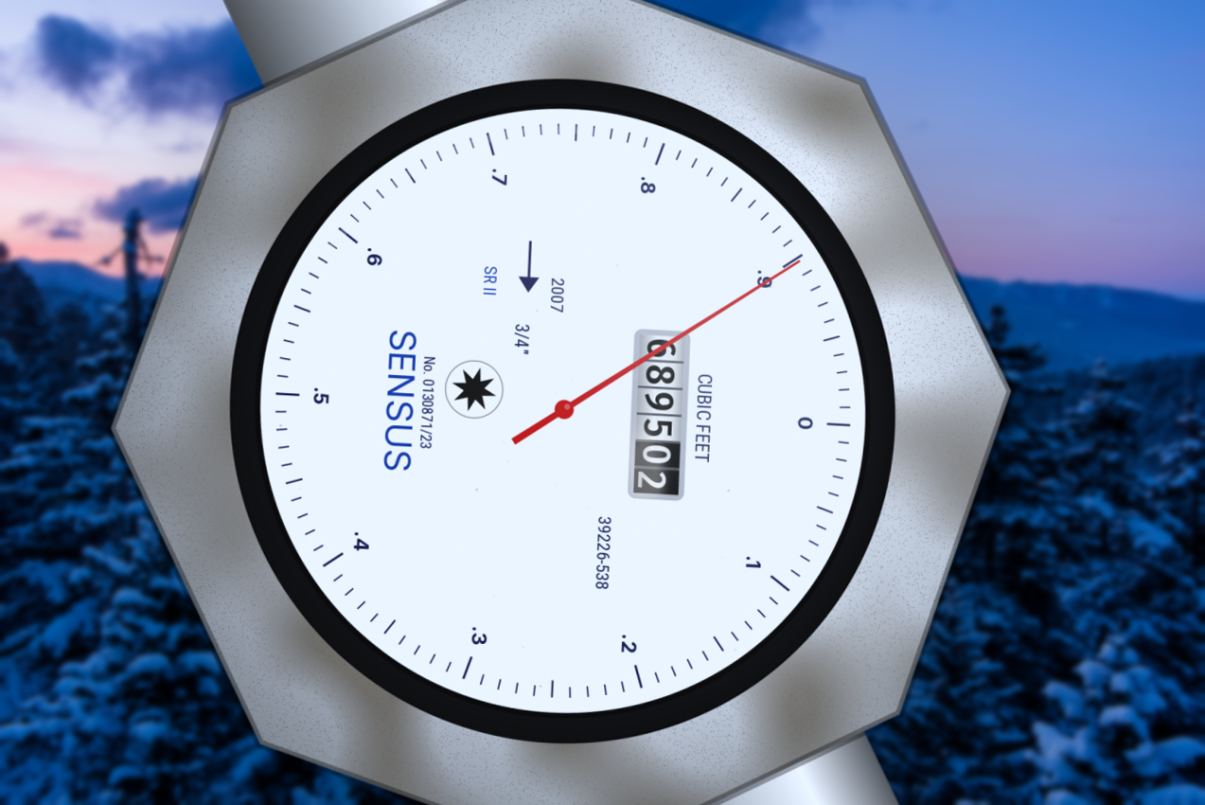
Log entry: 689501.90 (ft³)
